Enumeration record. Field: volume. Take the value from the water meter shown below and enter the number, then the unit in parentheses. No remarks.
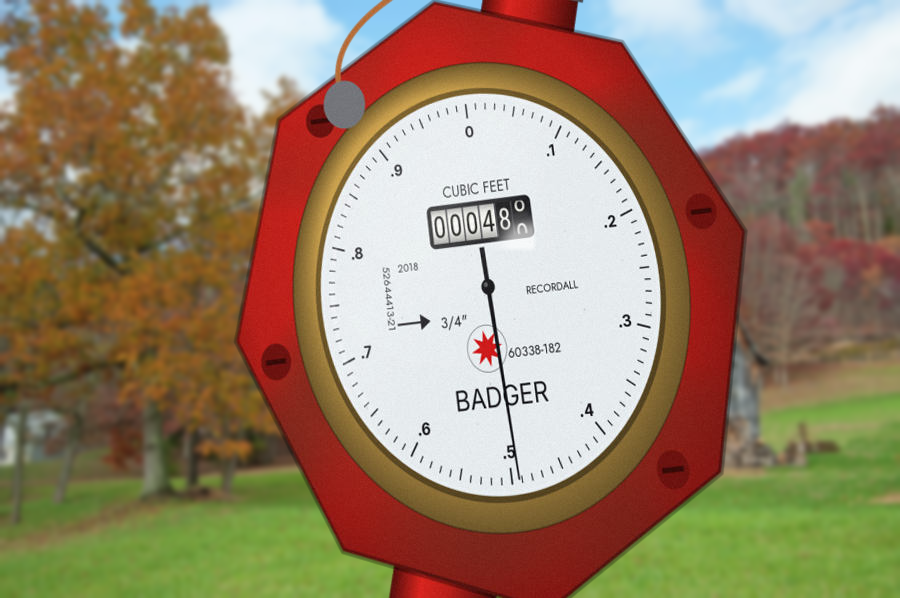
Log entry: 488.49 (ft³)
